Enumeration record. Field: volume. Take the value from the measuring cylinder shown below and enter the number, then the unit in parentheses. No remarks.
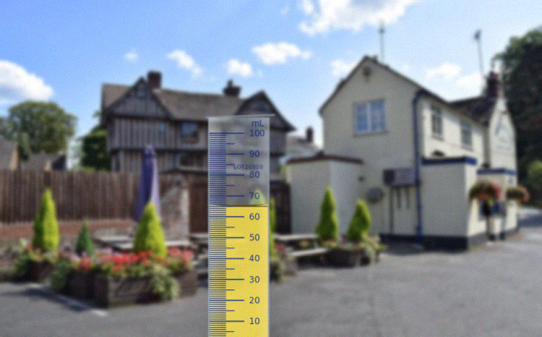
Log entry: 65 (mL)
